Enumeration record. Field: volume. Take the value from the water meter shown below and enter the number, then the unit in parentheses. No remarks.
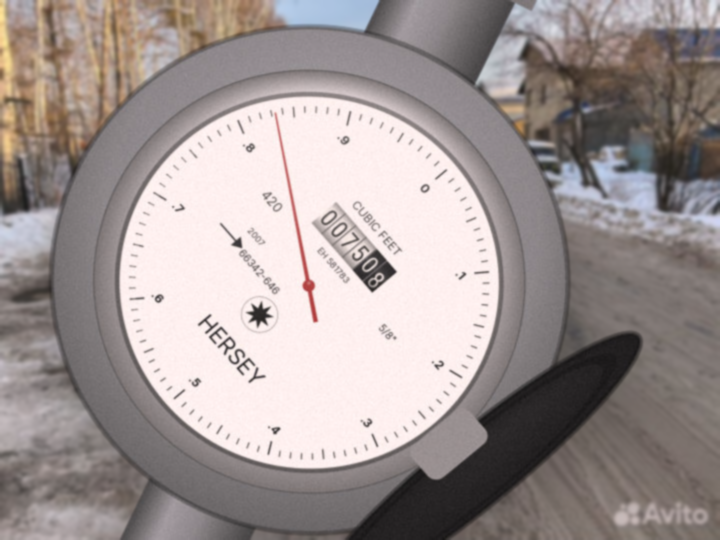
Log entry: 7507.83 (ft³)
